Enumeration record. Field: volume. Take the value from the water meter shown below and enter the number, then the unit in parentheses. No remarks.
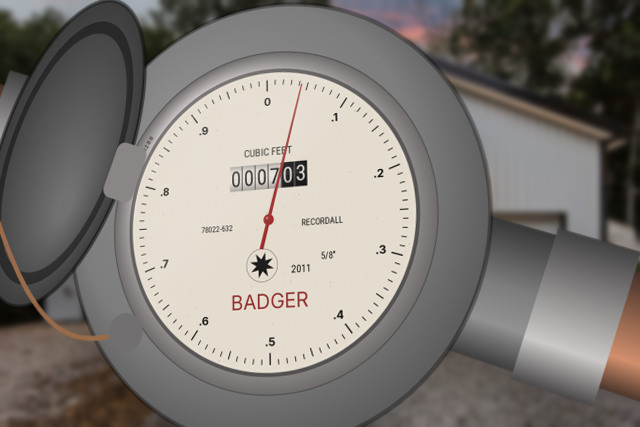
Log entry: 703.04 (ft³)
